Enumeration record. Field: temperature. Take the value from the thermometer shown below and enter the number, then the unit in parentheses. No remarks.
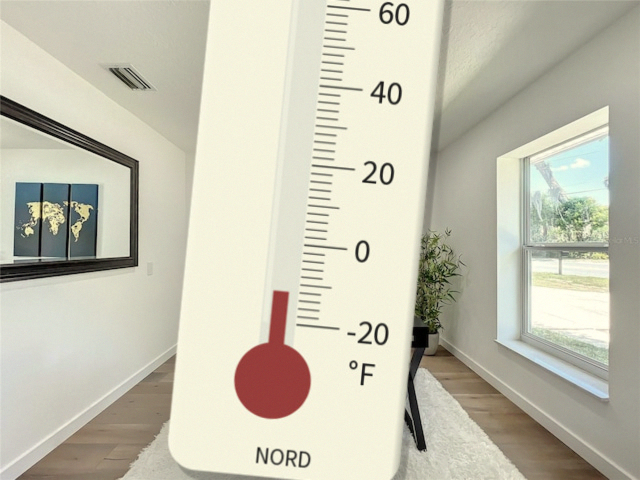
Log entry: -12 (°F)
